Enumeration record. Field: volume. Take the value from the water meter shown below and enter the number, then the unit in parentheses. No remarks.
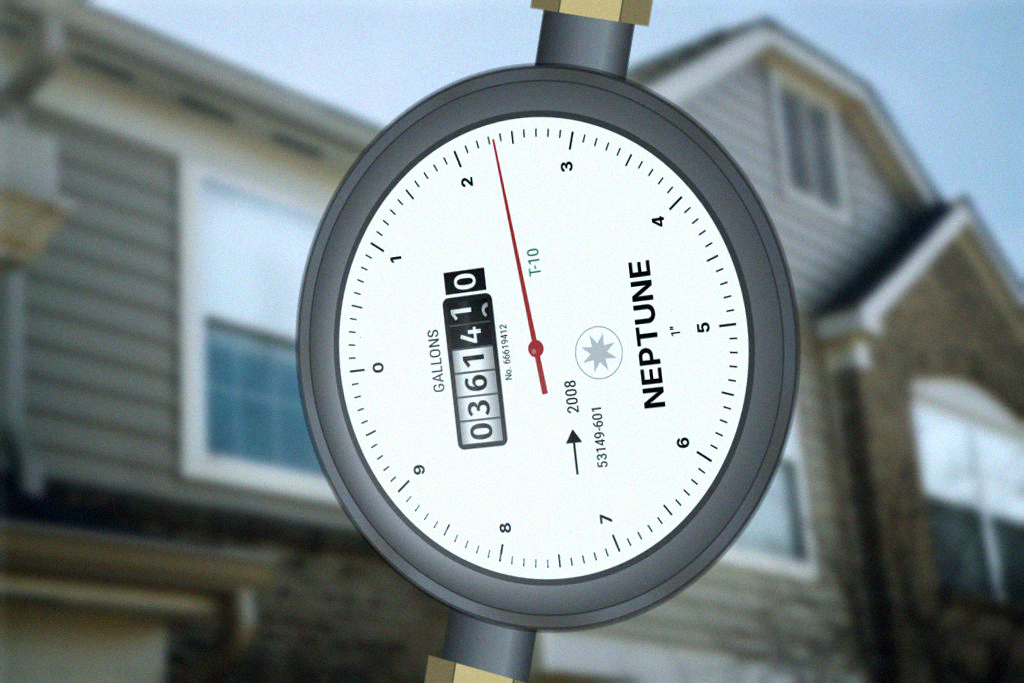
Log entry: 361412.3 (gal)
